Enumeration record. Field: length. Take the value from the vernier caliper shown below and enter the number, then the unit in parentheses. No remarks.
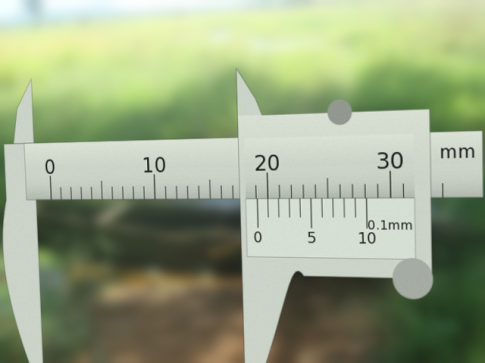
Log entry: 19.1 (mm)
